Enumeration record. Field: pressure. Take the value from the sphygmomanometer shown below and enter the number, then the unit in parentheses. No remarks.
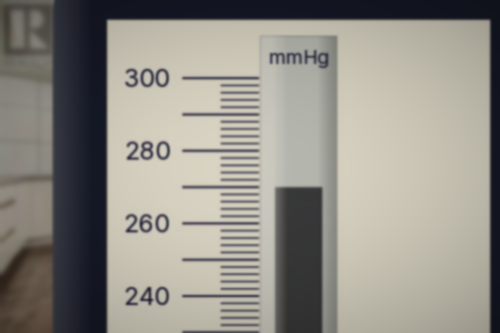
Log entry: 270 (mmHg)
